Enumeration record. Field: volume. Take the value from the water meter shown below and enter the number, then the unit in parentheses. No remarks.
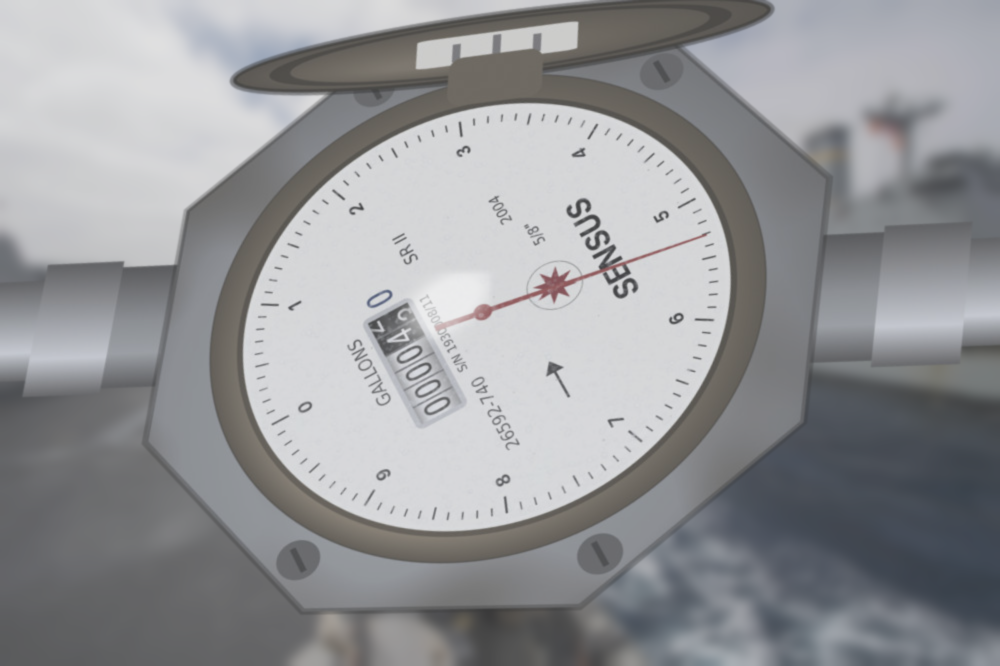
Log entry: 425.3 (gal)
